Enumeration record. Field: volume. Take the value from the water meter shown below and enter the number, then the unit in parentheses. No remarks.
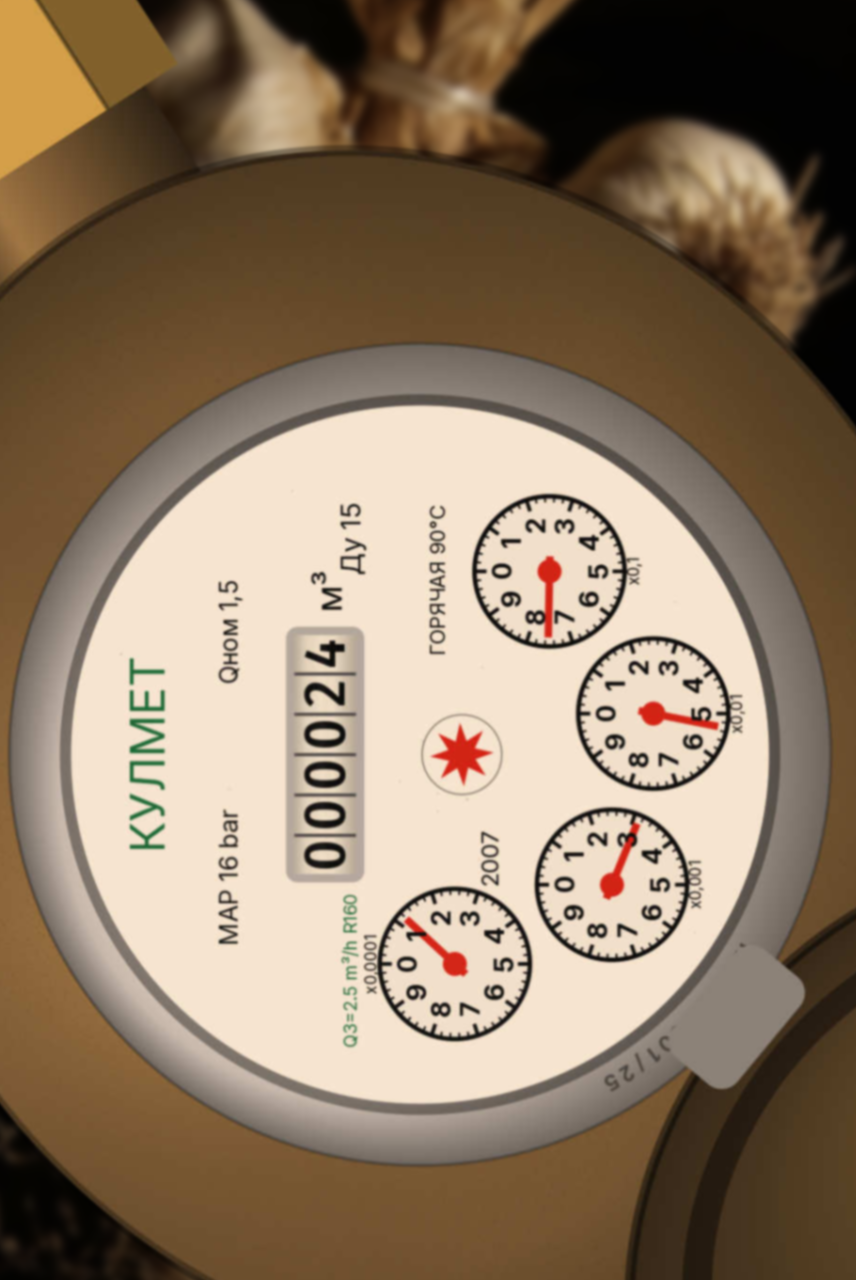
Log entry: 24.7531 (m³)
